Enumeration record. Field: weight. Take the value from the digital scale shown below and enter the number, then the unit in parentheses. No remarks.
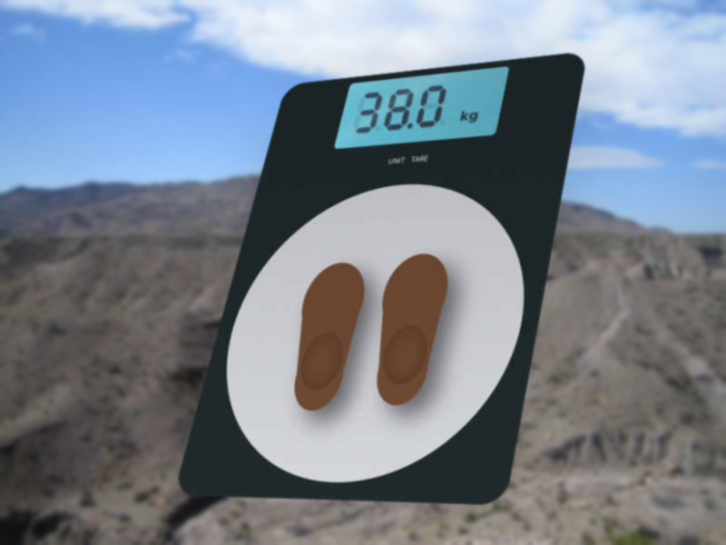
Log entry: 38.0 (kg)
